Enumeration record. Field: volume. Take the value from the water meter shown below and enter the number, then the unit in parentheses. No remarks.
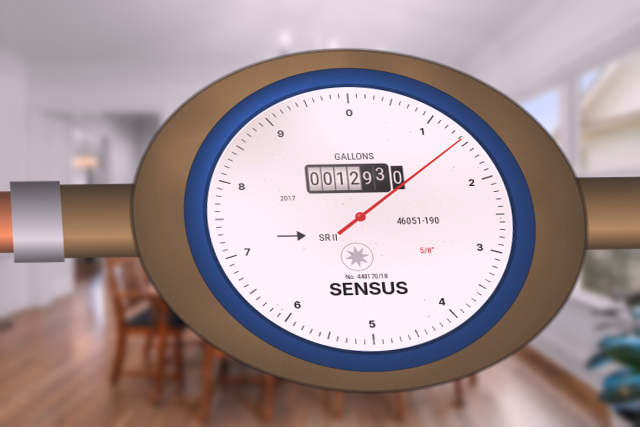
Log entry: 12931.4 (gal)
